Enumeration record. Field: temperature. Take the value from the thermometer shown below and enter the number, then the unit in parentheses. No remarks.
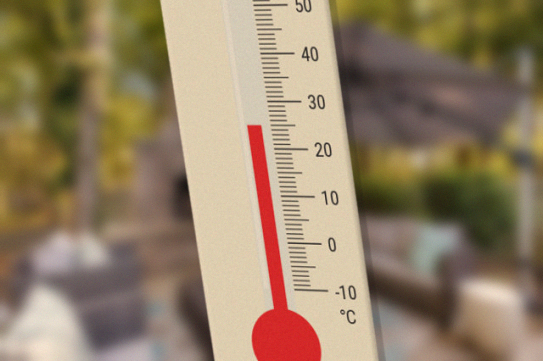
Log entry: 25 (°C)
